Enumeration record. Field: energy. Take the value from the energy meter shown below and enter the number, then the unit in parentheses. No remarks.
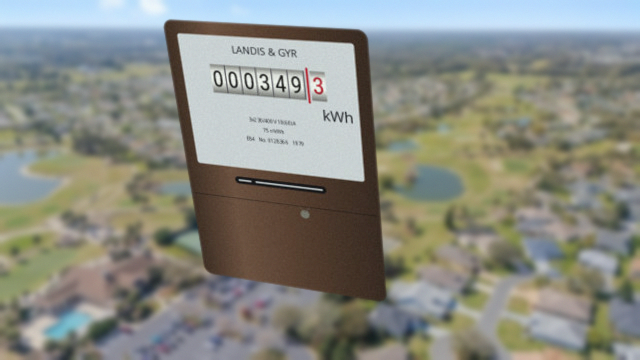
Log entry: 349.3 (kWh)
